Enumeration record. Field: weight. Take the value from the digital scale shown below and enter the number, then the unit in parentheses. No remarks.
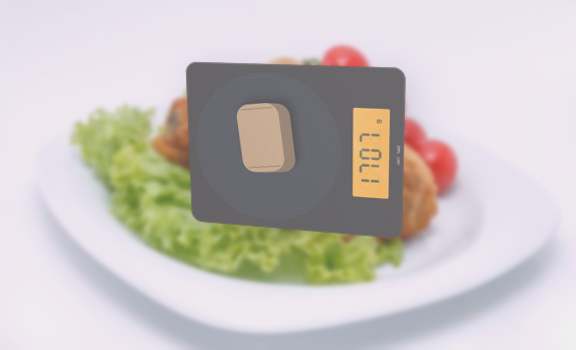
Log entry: 1707 (g)
